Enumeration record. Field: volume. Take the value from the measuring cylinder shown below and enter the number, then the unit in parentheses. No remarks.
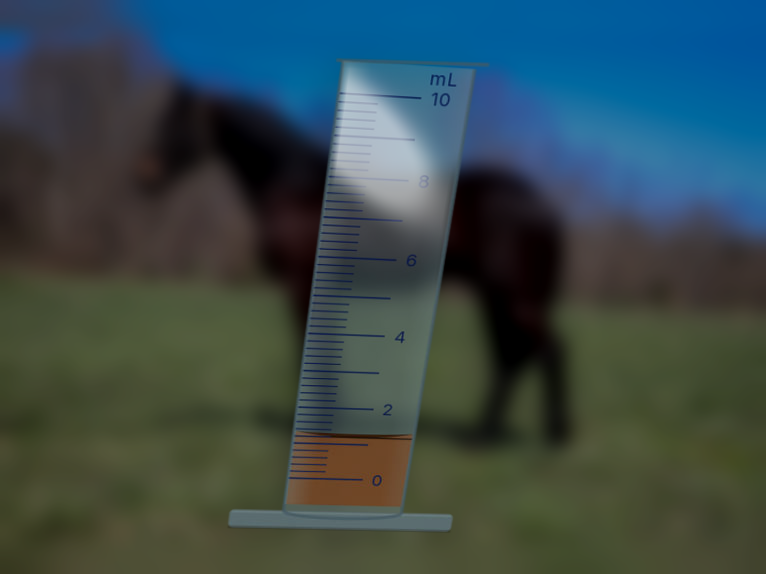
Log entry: 1.2 (mL)
